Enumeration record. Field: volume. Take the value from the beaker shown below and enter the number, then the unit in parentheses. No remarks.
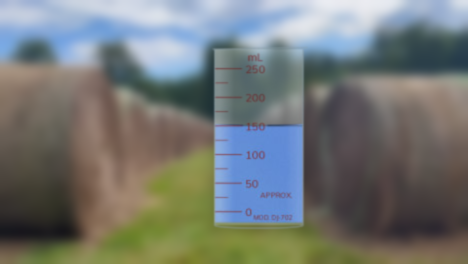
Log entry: 150 (mL)
